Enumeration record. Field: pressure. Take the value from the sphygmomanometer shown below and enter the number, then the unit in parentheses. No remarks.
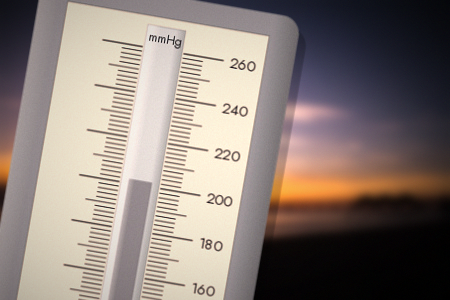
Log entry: 202 (mmHg)
